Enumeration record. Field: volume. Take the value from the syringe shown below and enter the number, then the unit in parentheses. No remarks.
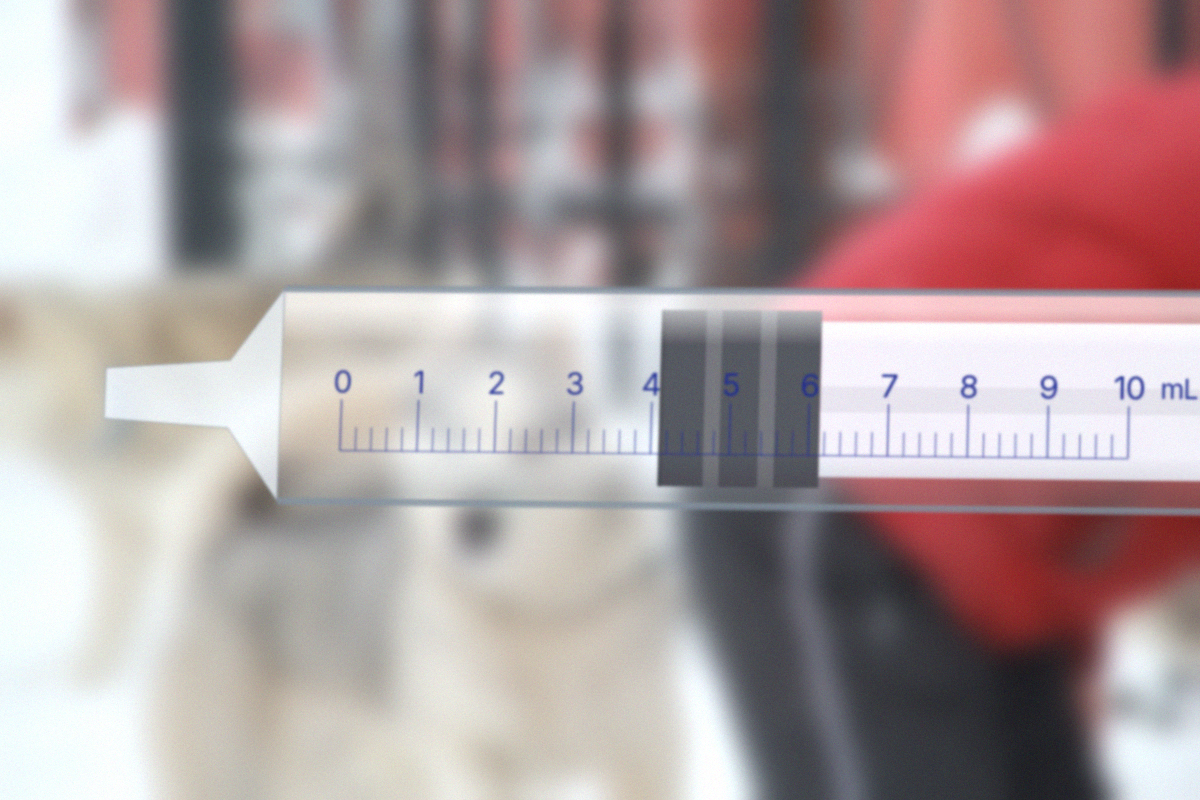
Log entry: 4.1 (mL)
